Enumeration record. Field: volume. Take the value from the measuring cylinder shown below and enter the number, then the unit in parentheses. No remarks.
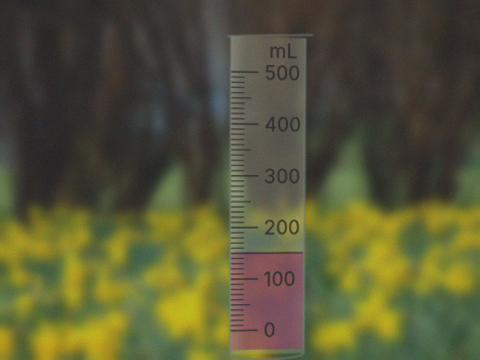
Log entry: 150 (mL)
